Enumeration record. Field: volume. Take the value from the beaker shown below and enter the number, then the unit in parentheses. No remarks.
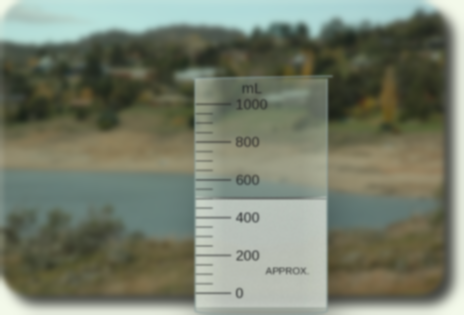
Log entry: 500 (mL)
